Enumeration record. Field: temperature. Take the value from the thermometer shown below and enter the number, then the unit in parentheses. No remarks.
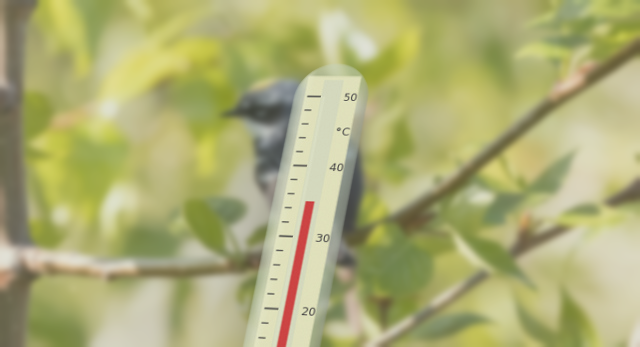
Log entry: 35 (°C)
